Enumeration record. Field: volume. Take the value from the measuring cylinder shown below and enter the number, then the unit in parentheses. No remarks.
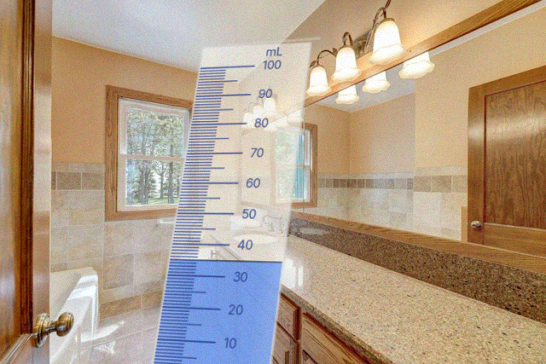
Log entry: 35 (mL)
